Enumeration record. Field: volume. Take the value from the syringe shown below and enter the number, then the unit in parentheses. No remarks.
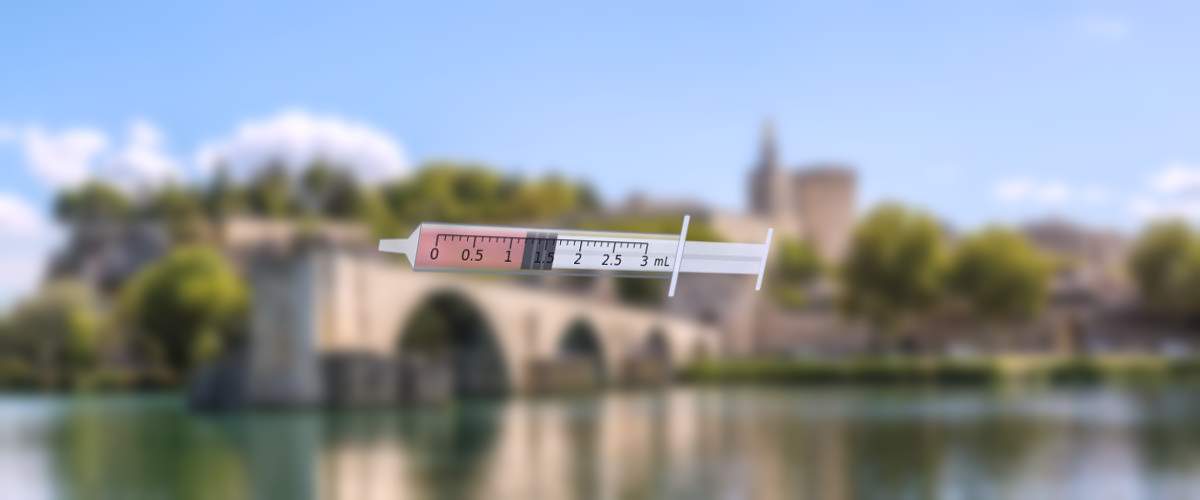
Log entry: 1.2 (mL)
